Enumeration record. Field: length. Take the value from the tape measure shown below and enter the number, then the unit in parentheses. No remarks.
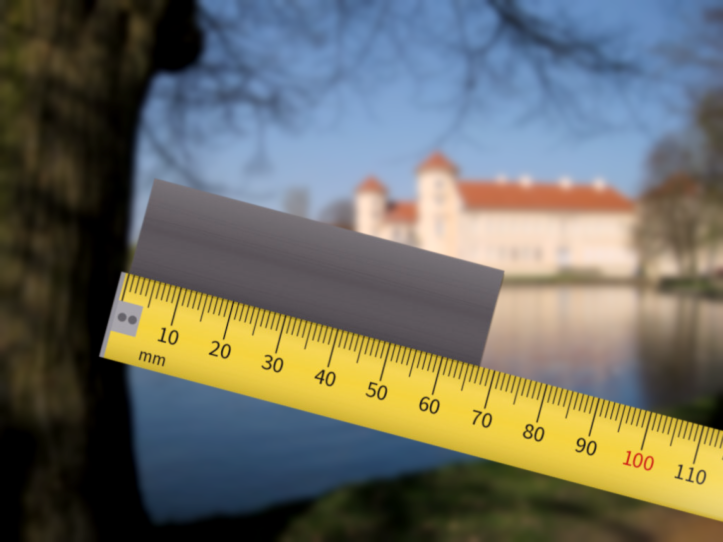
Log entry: 67 (mm)
